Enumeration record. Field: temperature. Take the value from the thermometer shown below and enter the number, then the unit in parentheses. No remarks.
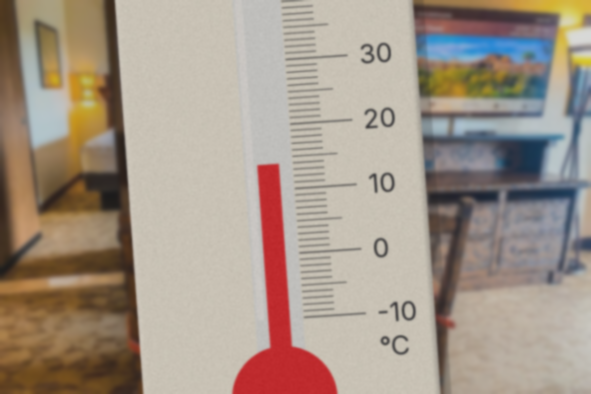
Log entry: 14 (°C)
